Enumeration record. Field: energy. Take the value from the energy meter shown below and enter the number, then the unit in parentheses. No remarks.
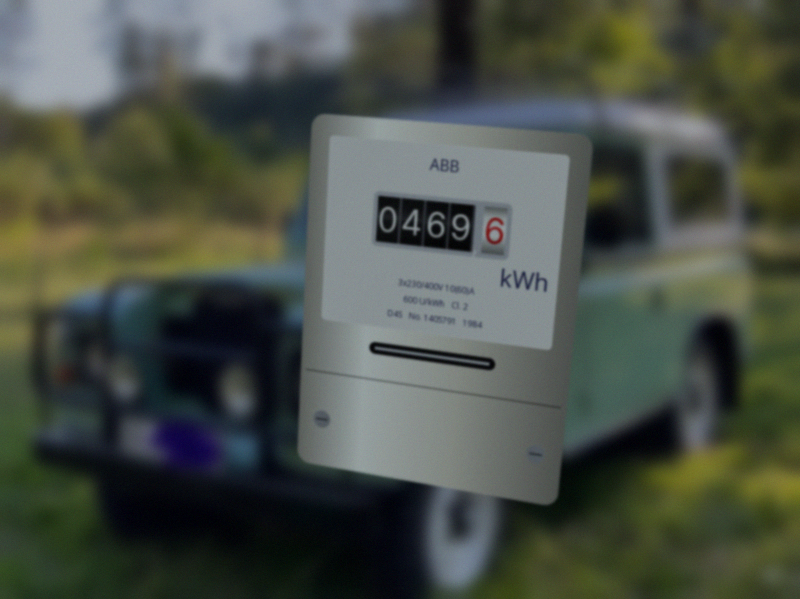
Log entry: 469.6 (kWh)
